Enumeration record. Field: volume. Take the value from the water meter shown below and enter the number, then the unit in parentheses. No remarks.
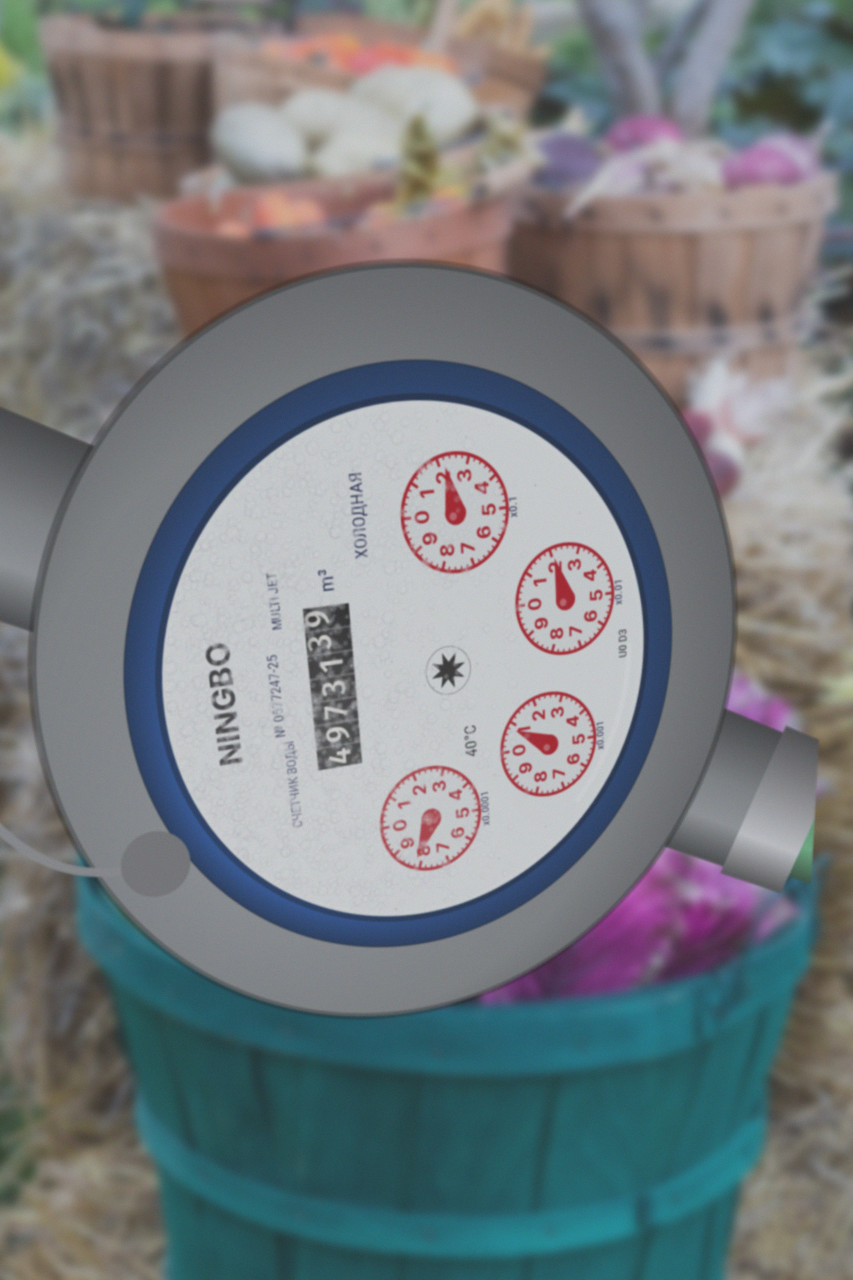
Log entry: 4973139.2208 (m³)
